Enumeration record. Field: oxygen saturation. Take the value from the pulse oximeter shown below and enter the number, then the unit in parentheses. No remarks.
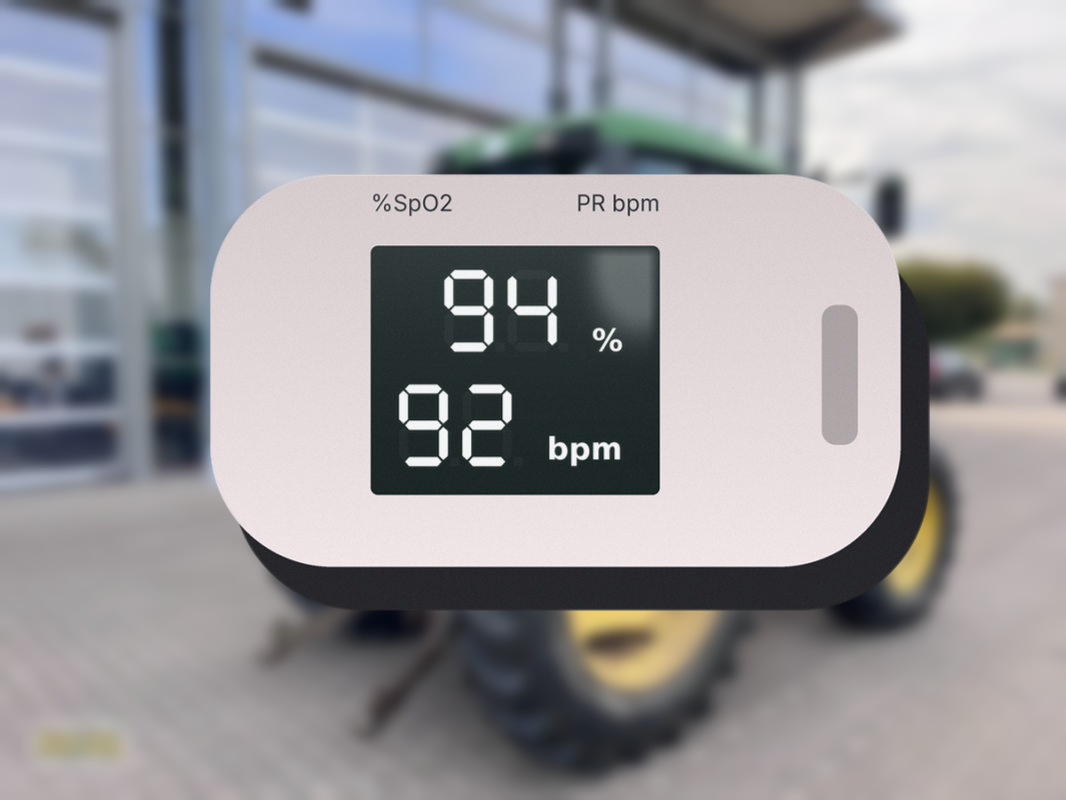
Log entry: 94 (%)
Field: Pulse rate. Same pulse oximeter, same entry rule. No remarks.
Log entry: 92 (bpm)
